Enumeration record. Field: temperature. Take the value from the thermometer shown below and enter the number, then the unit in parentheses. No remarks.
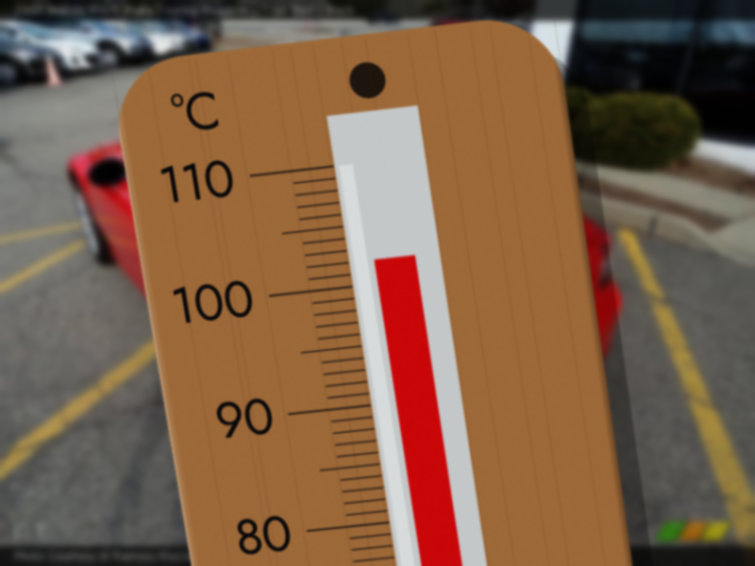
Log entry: 102 (°C)
